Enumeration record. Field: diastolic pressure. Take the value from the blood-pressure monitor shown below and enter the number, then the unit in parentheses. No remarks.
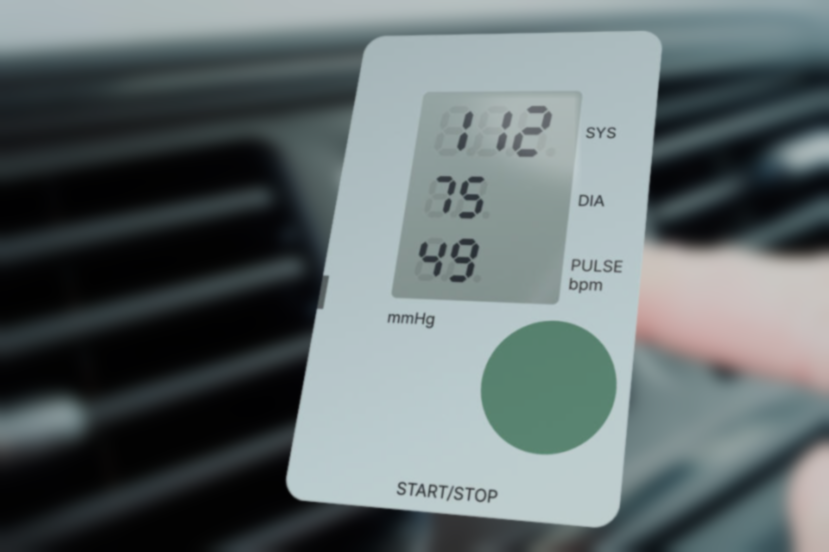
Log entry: 75 (mmHg)
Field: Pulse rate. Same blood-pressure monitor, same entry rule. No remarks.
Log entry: 49 (bpm)
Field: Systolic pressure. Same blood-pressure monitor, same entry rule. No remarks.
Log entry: 112 (mmHg)
